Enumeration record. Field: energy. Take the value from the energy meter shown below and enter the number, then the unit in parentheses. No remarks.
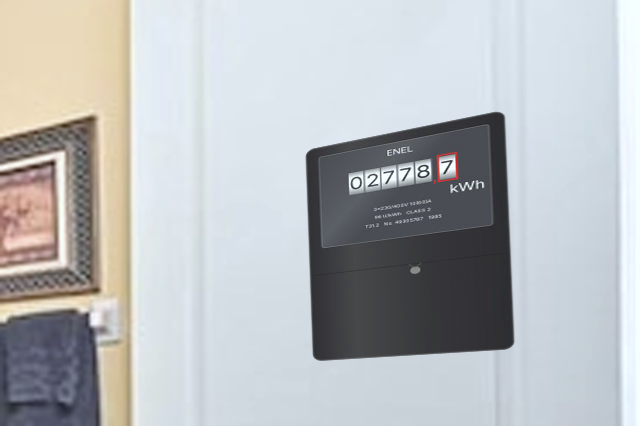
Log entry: 2778.7 (kWh)
